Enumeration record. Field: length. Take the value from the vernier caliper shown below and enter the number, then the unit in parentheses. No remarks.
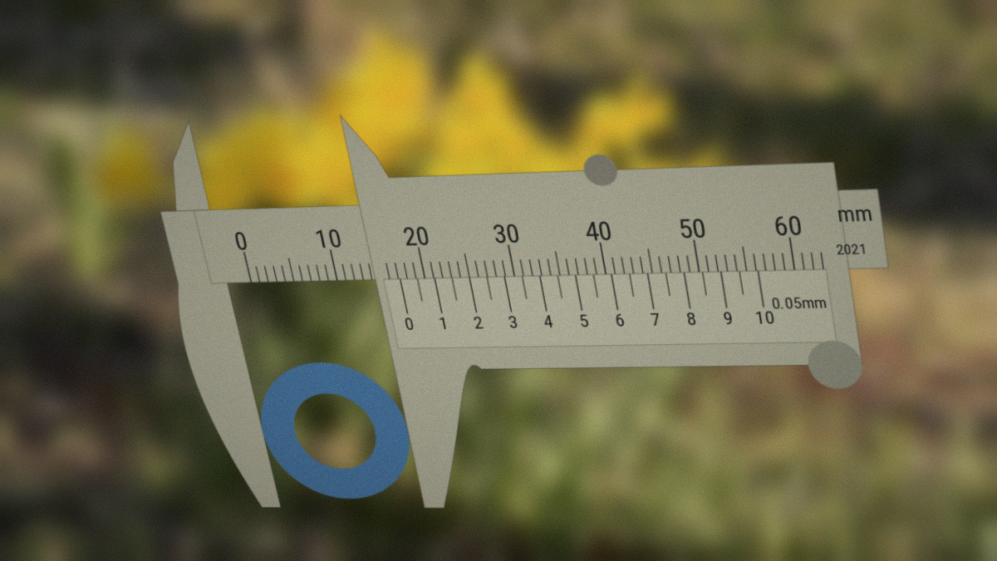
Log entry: 17.2 (mm)
